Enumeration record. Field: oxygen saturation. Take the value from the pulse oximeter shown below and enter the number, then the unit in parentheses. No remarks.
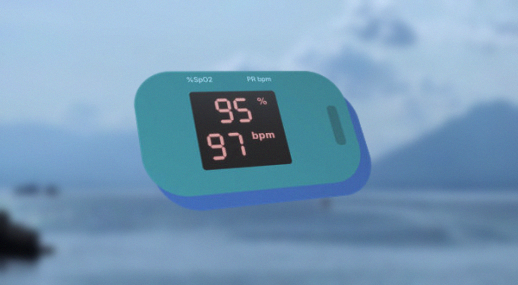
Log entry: 95 (%)
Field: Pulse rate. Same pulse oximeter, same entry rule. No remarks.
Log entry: 97 (bpm)
